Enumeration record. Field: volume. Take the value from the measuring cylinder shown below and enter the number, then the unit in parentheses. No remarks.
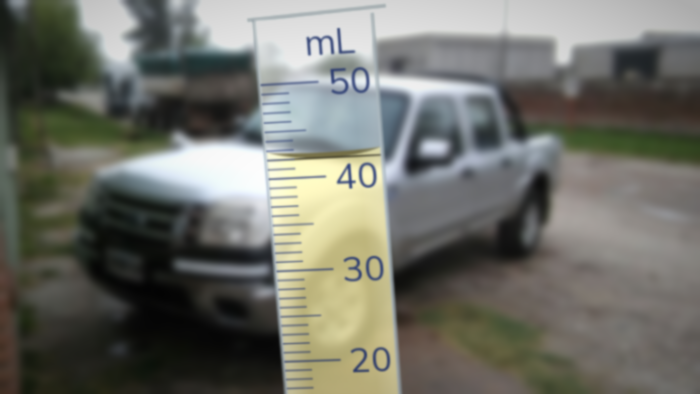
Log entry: 42 (mL)
